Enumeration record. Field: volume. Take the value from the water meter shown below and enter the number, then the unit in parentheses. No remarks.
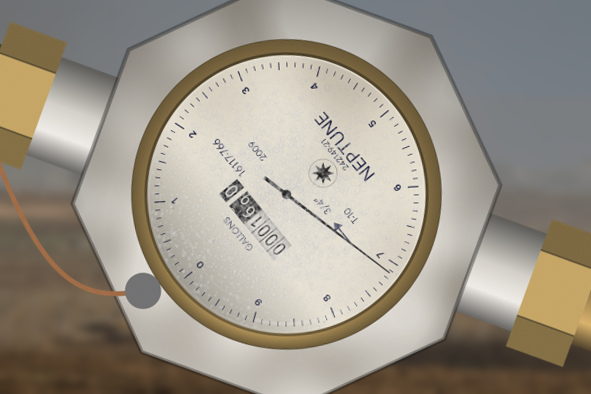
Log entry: 1687.1 (gal)
